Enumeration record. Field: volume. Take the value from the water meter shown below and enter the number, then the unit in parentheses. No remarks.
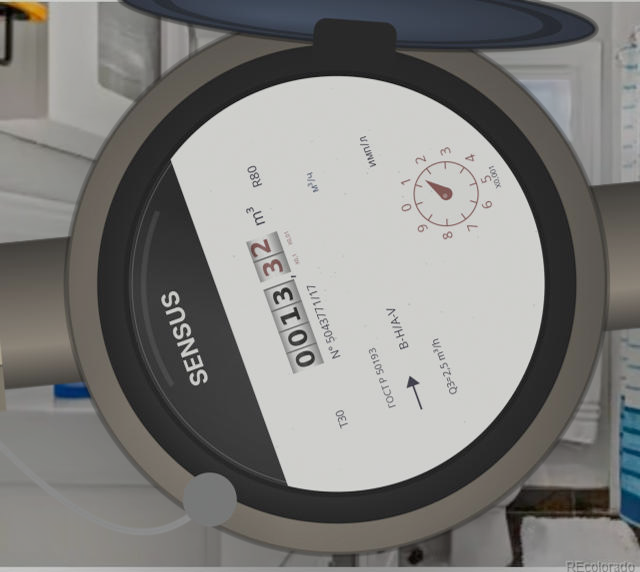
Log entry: 13.321 (m³)
